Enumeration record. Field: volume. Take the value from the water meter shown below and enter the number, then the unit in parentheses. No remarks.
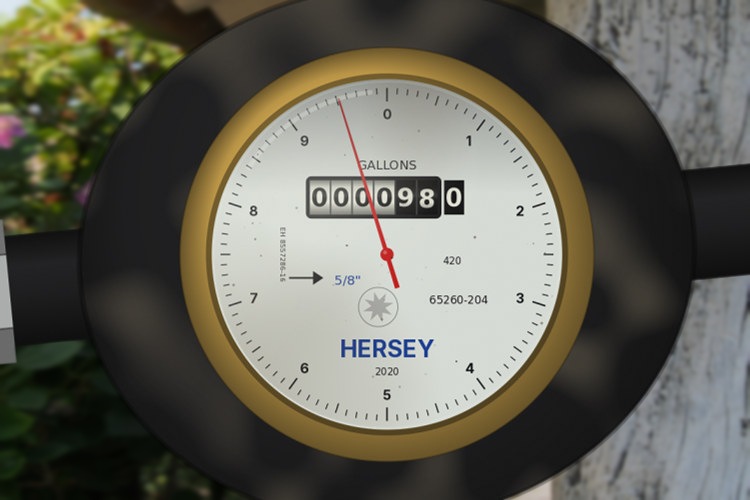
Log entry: 979.5 (gal)
